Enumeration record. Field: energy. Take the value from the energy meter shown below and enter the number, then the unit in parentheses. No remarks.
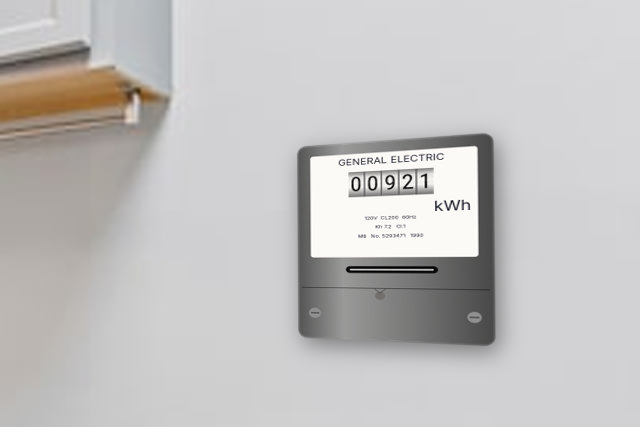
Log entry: 921 (kWh)
